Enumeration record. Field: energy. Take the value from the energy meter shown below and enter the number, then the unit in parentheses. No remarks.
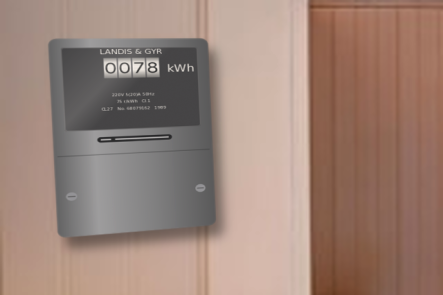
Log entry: 78 (kWh)
